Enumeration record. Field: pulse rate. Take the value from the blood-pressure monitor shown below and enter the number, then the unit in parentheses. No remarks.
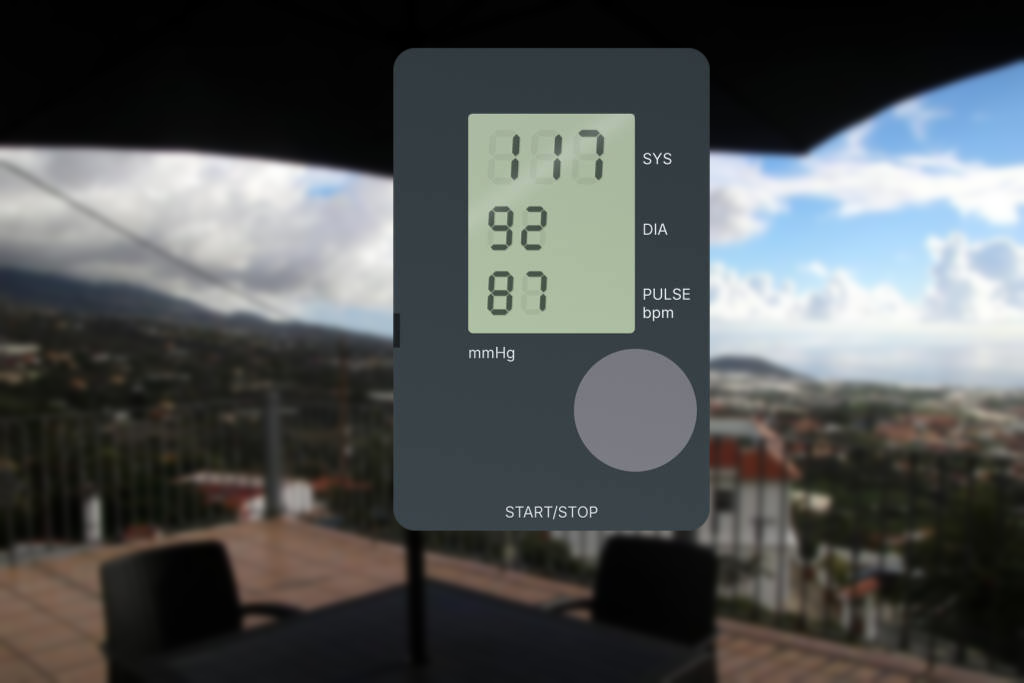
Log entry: 87 (bpm)
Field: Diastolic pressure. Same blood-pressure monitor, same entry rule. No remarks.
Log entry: 92 (mmHg)
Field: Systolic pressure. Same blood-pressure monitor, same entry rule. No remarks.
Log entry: 117 (mmHg)
